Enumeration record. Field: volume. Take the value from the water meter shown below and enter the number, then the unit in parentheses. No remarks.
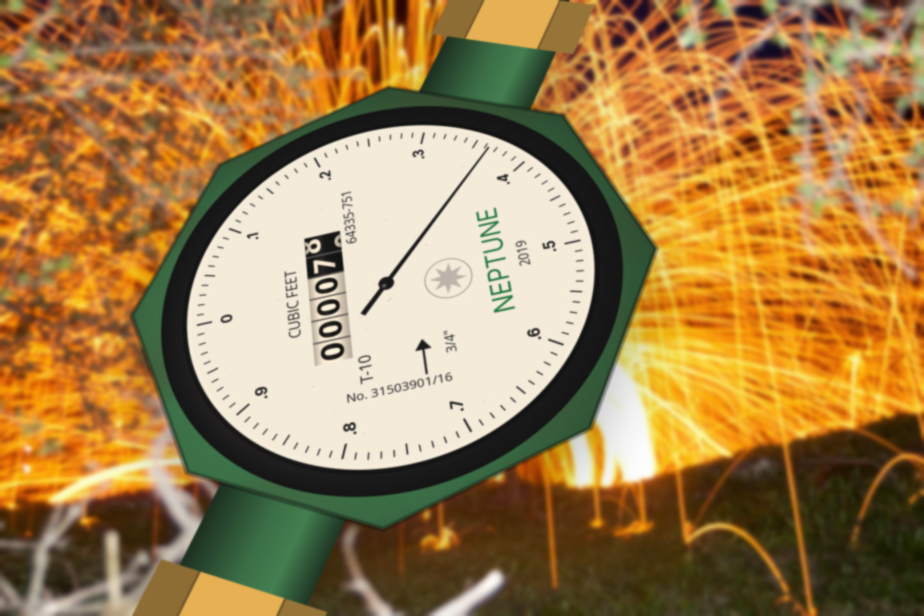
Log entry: 78.36 (ft³)
